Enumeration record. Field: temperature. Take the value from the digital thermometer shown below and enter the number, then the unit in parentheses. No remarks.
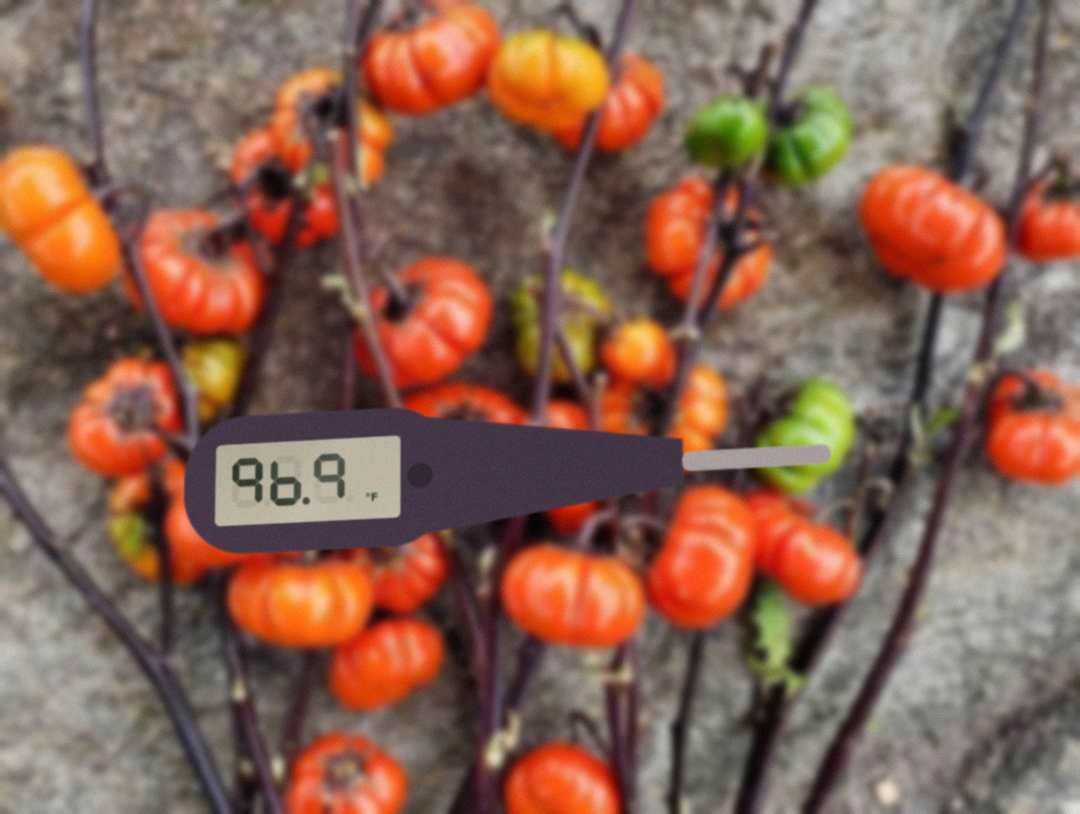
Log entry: 96.9 (°F)
